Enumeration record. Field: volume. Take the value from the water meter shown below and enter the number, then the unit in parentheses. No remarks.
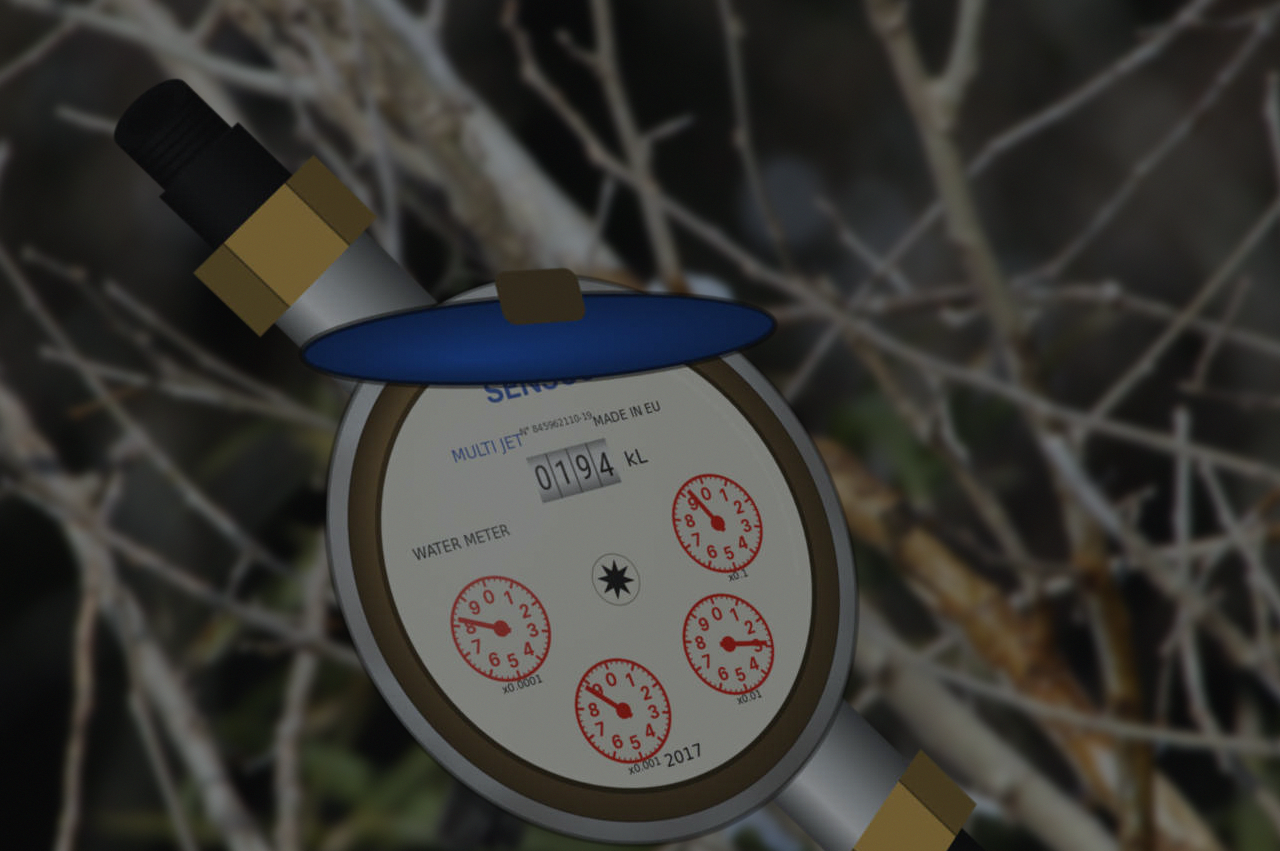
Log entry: 193.9288 (kL)
